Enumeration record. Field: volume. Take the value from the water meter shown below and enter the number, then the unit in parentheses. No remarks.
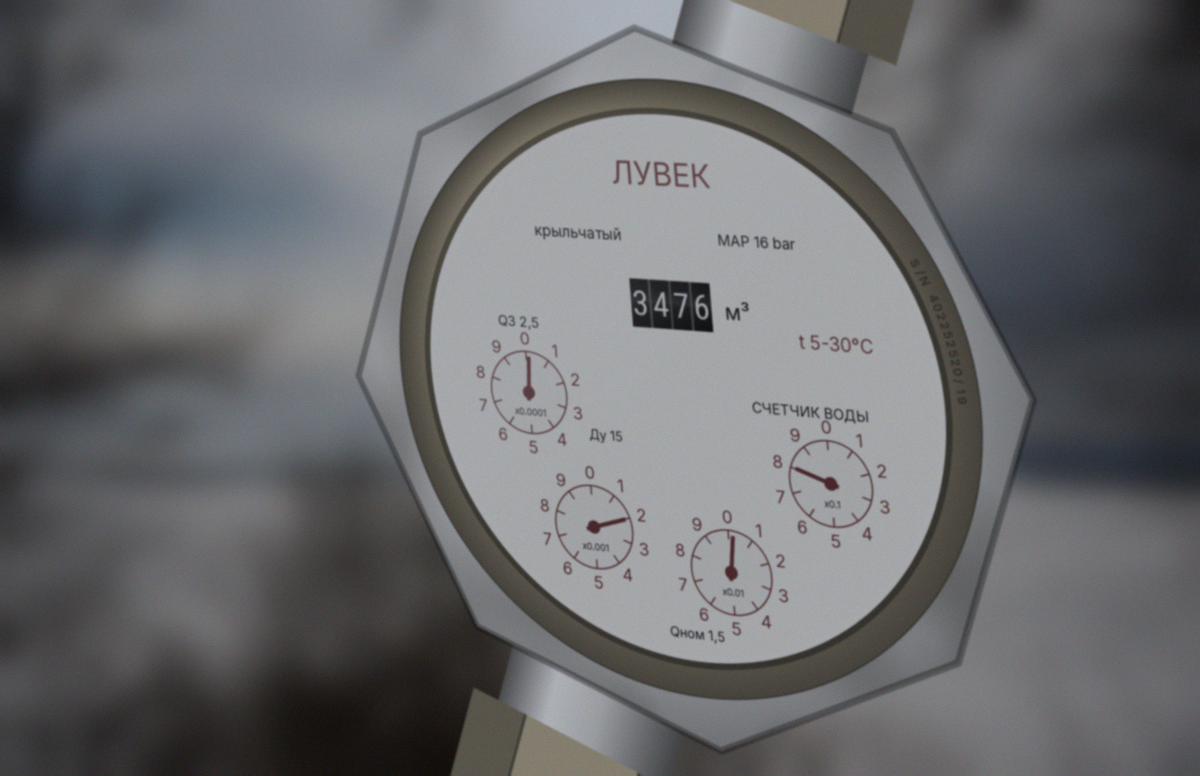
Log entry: 3476.8020 (m³)
